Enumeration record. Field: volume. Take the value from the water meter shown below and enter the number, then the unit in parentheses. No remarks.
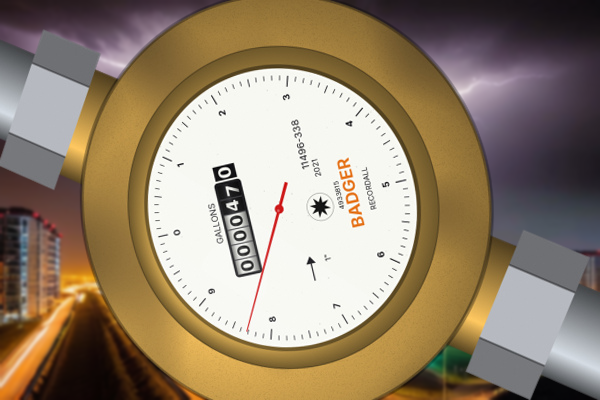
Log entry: 468.3 (gal)
